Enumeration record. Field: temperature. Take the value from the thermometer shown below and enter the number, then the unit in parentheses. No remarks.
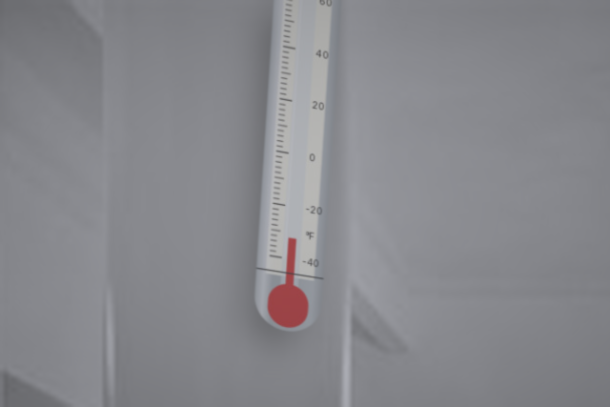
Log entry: -32 (°F)
